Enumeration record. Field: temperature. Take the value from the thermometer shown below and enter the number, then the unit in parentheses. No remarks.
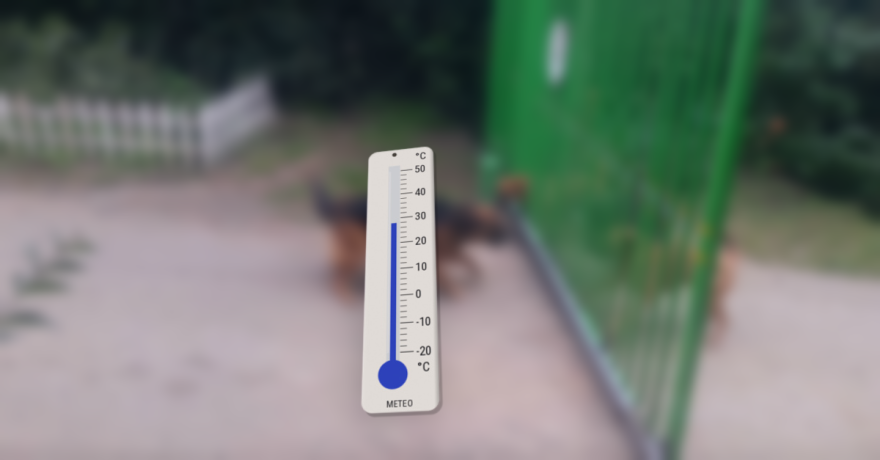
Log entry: 28 (°C)
